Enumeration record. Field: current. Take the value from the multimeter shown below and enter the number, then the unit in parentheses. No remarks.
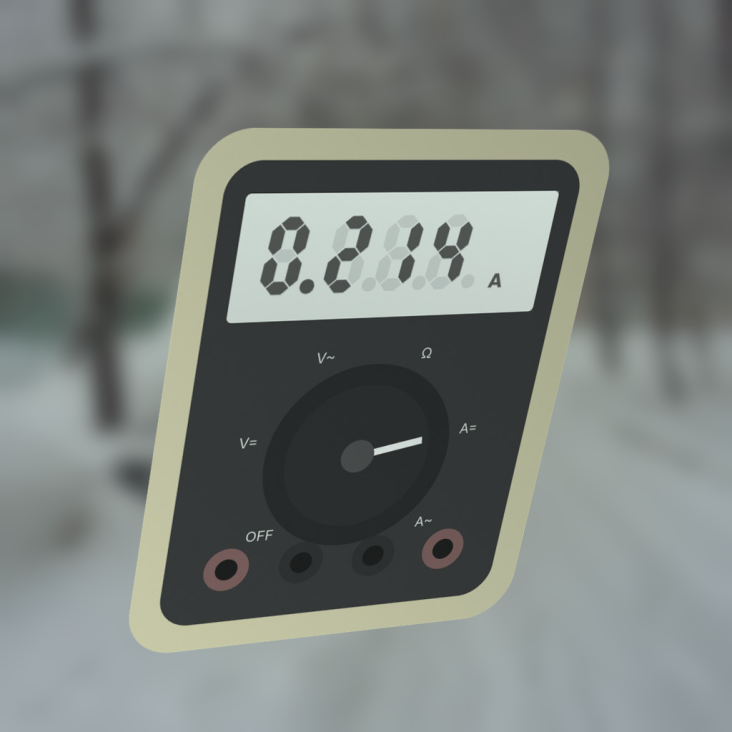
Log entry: 0.214 (A)
